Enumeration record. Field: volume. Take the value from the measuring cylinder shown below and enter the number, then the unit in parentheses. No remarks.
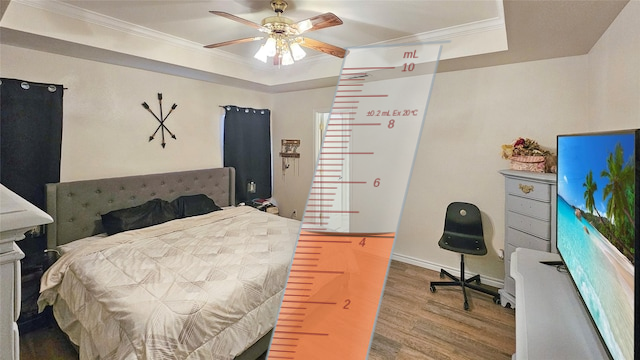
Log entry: 4.2 (mL)
